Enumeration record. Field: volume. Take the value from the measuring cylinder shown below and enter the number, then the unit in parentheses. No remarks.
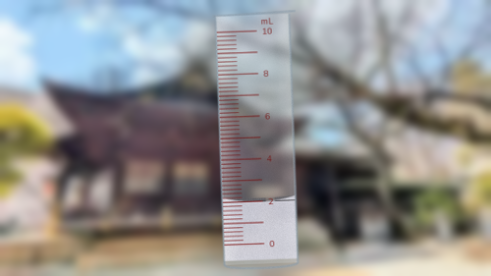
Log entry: 2 (mL)
